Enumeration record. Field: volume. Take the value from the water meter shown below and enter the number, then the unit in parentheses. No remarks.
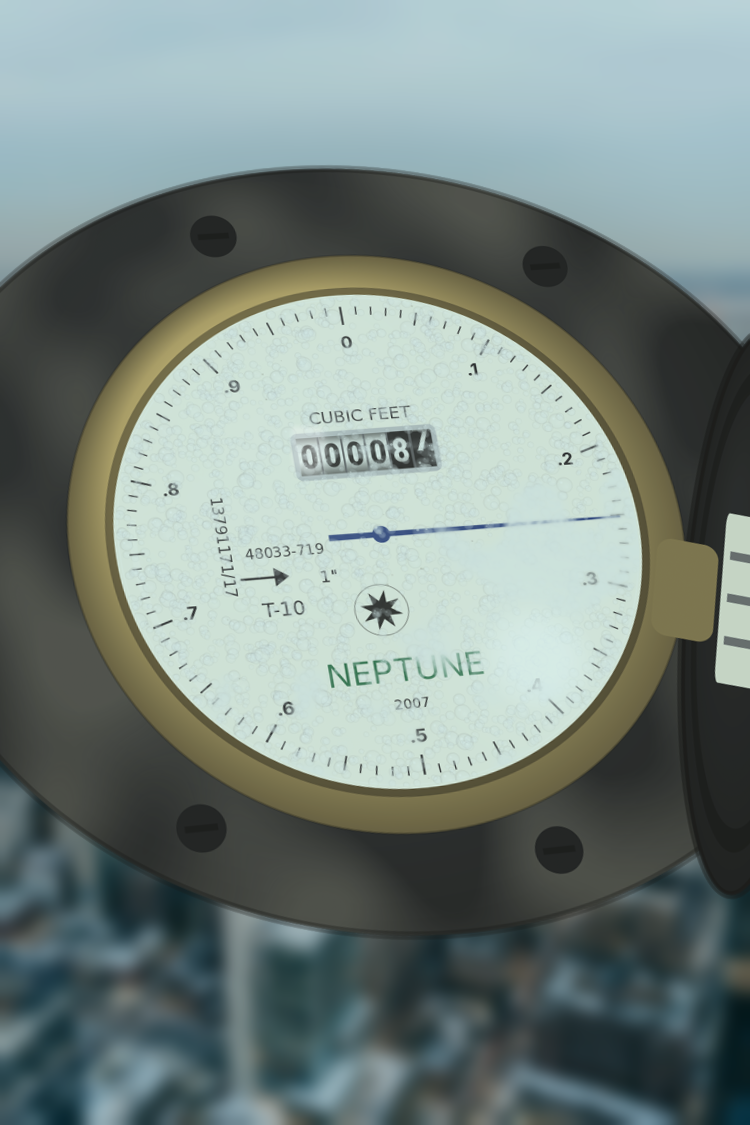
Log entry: 87.25 (ft³)
